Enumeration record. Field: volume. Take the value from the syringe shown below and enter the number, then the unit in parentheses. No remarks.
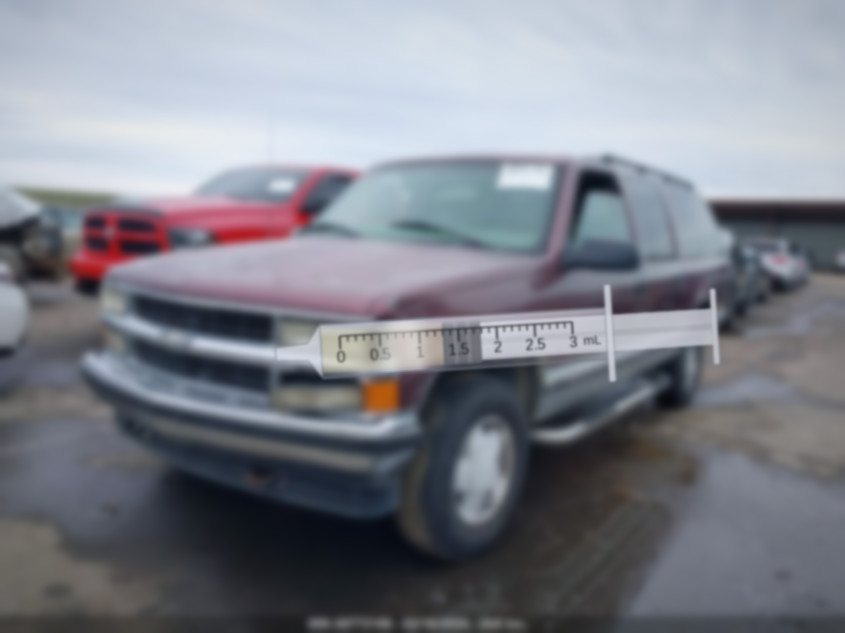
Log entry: 1.3 (mL)
